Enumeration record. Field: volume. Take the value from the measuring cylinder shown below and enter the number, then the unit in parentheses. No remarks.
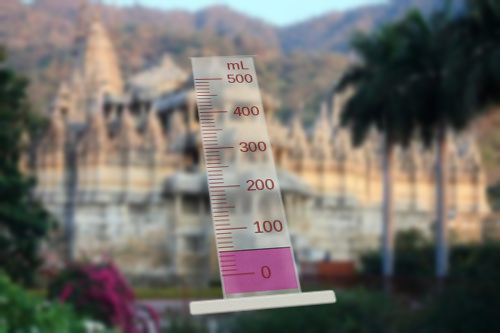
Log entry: 50 (mL)
